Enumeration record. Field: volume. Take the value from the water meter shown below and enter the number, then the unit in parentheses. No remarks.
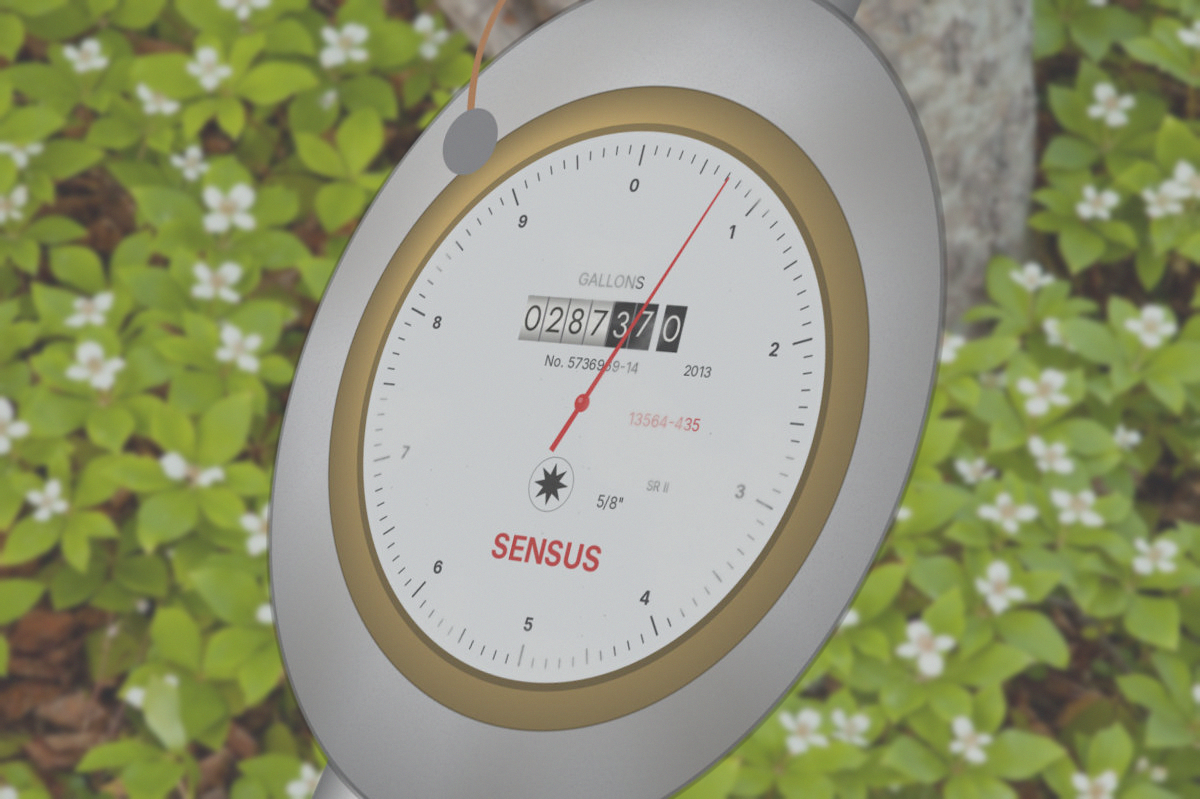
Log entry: 287370.7 (gal)
